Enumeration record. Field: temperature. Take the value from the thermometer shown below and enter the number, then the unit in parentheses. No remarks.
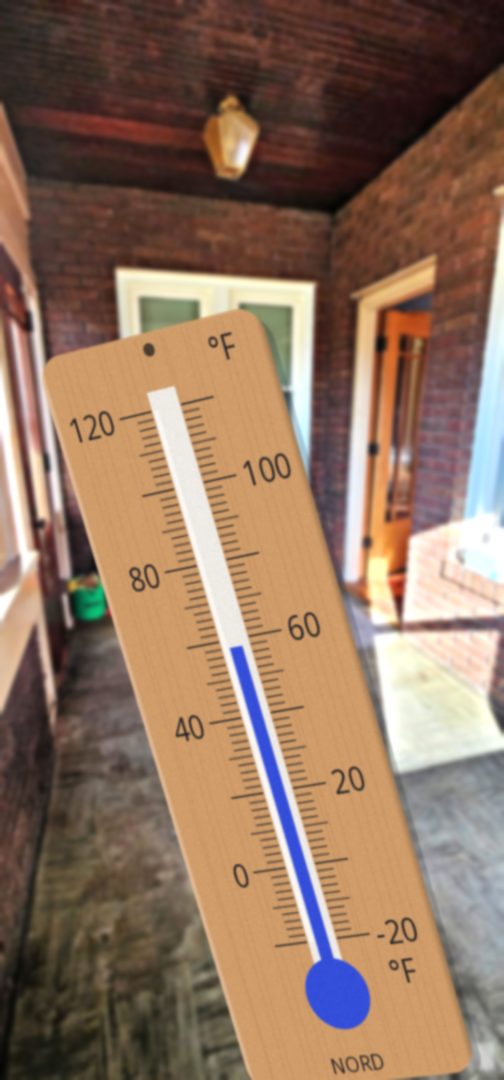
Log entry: 58 (°F)
